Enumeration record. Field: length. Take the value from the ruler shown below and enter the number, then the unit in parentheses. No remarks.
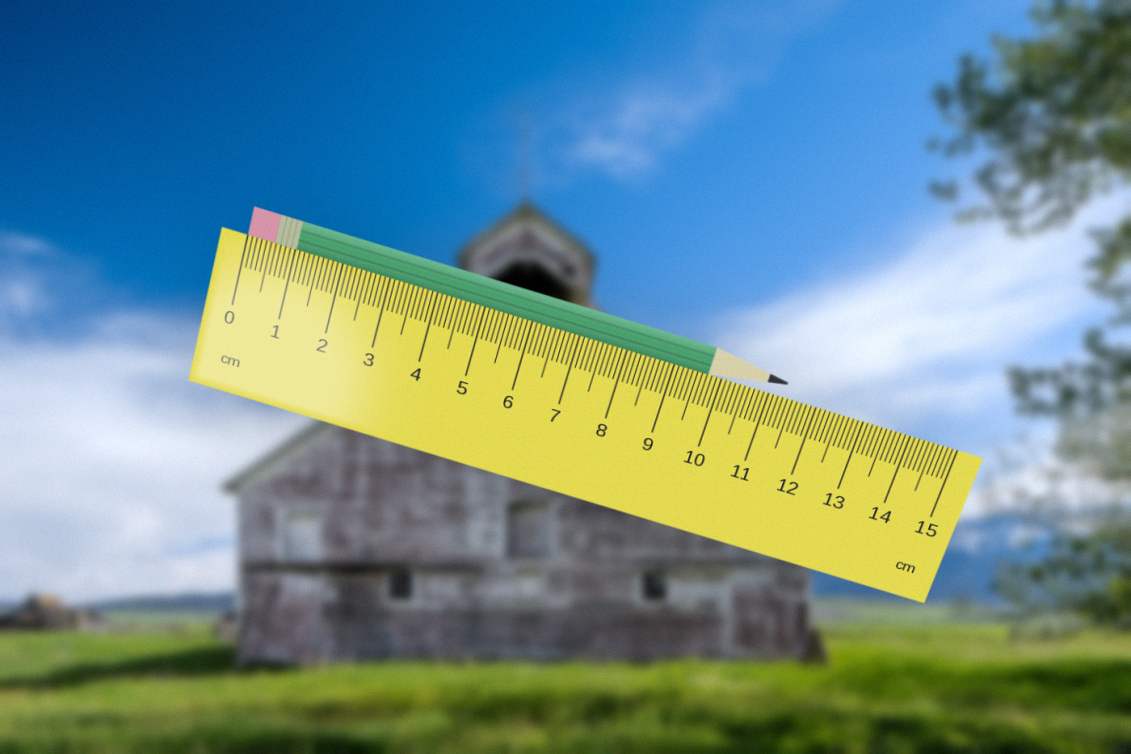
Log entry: 11.3 (cm)
